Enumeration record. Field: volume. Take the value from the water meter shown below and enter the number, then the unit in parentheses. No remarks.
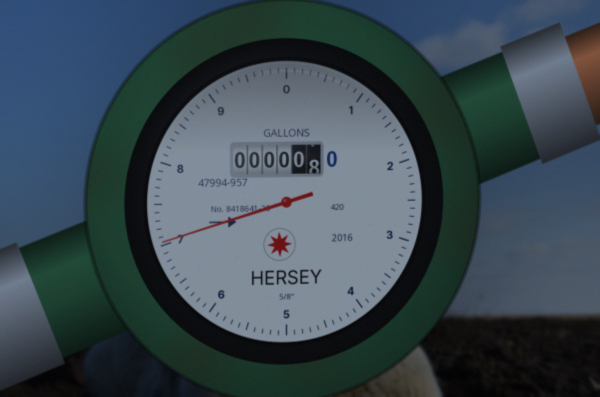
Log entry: 77.0 (gal)
